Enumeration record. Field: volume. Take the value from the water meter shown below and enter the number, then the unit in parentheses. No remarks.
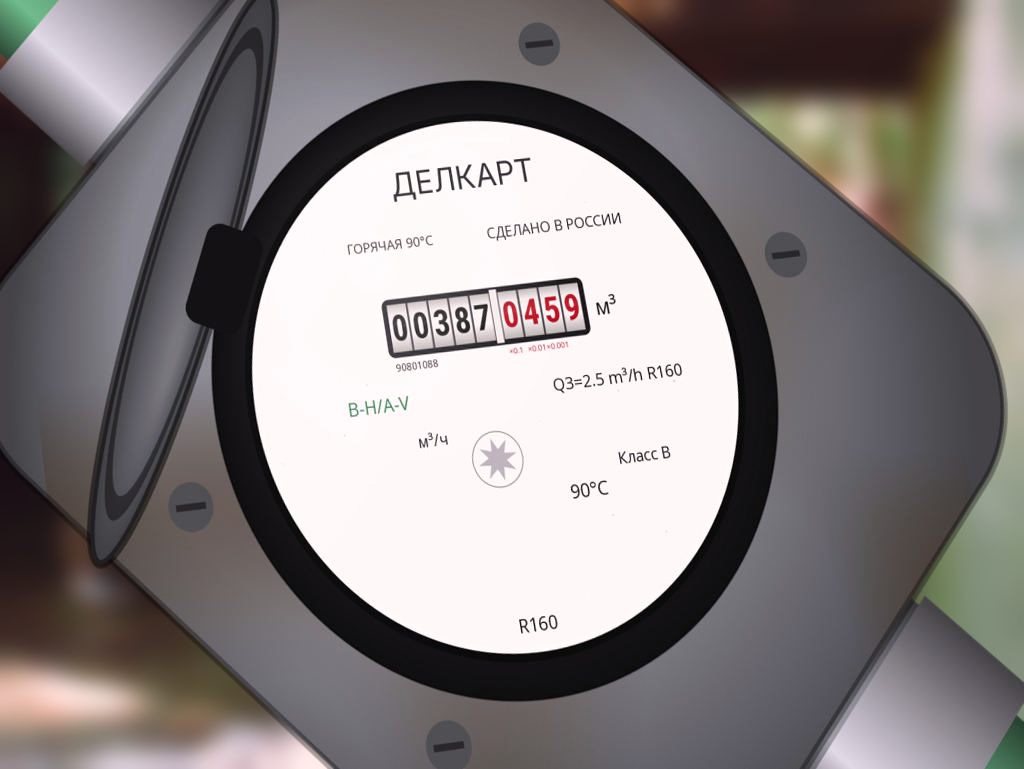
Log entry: 387.0459 (m³)
